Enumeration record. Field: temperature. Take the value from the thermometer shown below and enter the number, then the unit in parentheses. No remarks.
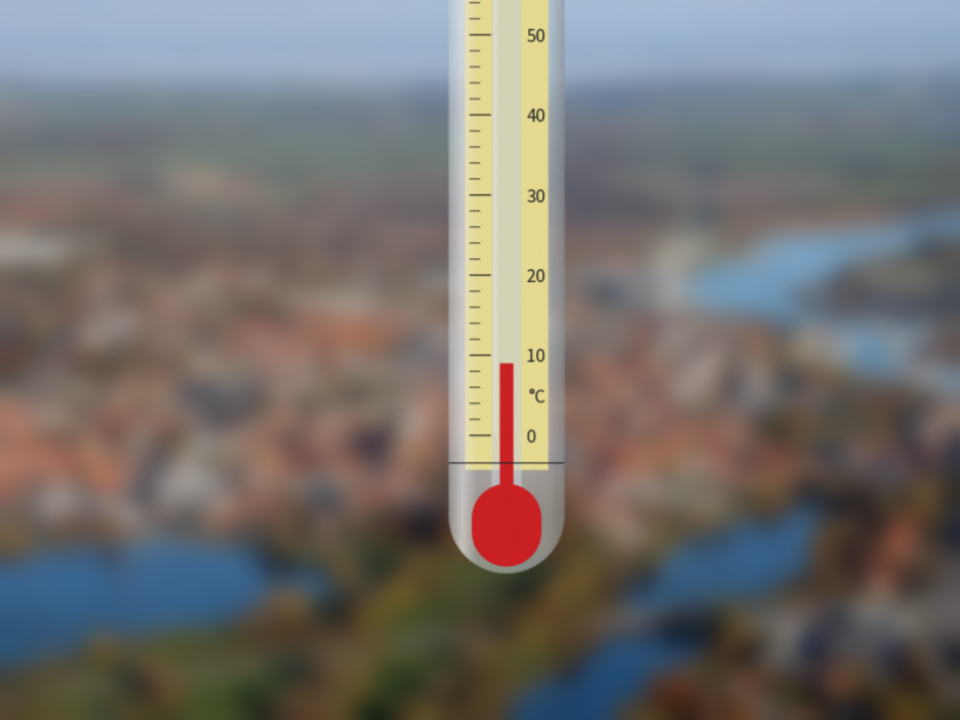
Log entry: 9 (°C)
